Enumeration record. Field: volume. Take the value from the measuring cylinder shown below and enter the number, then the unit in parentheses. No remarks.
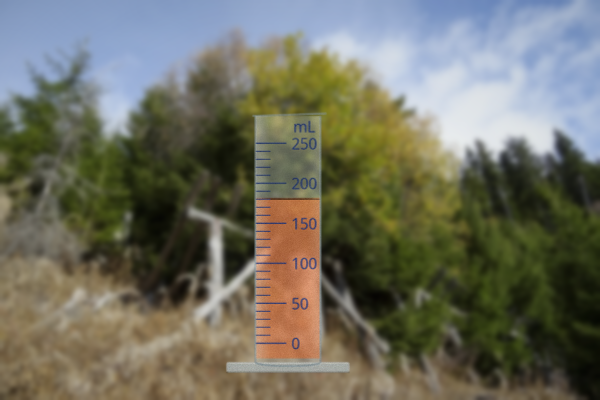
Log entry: 180 (mL)
